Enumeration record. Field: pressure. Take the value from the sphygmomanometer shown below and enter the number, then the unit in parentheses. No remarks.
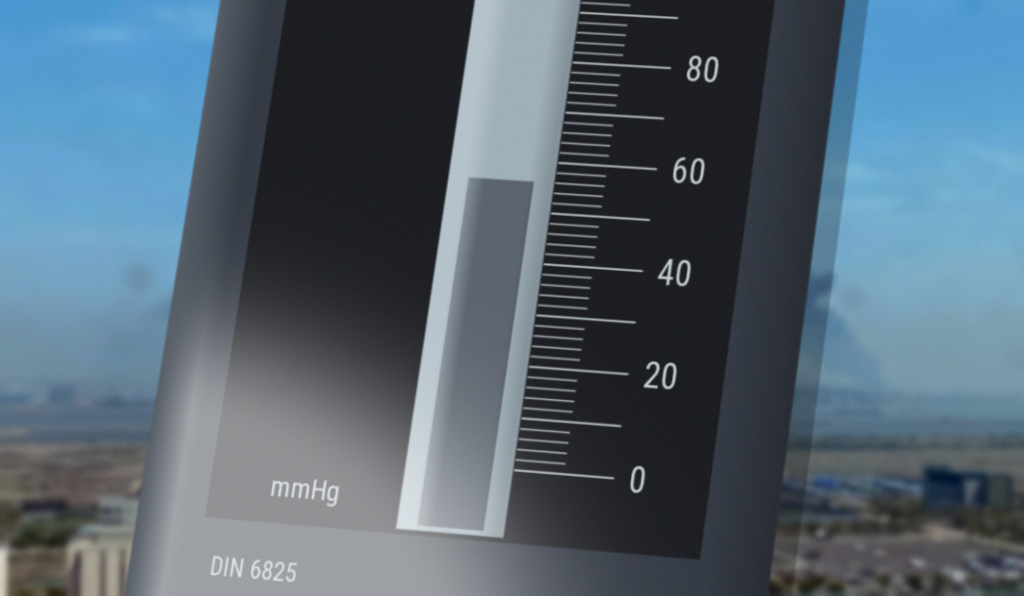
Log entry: 56 (mmHg)
